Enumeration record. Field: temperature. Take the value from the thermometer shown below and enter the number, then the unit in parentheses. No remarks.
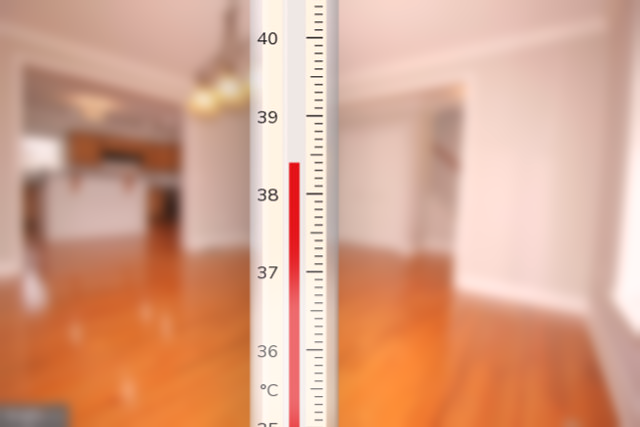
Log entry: 38.4 (°C)
